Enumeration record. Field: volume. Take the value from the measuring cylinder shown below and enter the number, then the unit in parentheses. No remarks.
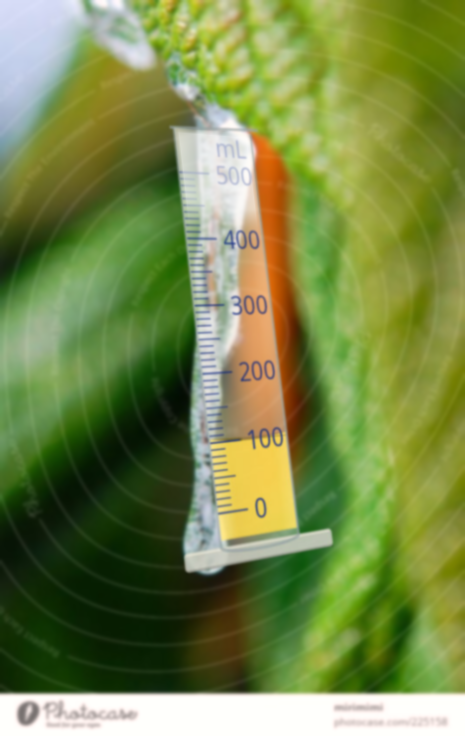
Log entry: 100 (mL)
